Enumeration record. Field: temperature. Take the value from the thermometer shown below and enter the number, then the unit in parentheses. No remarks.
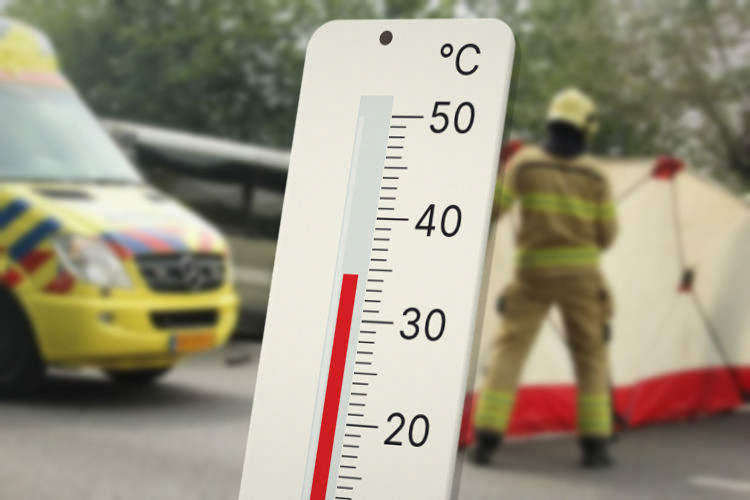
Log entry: 34.5 (°C)
